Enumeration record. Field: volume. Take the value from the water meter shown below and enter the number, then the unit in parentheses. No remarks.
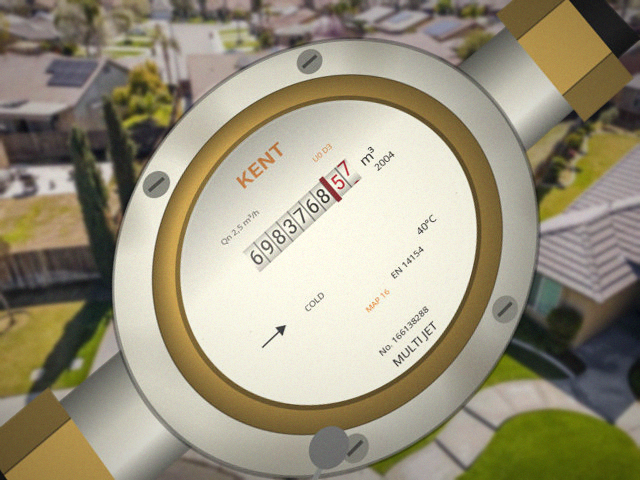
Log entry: 6983768.57 (m³)
